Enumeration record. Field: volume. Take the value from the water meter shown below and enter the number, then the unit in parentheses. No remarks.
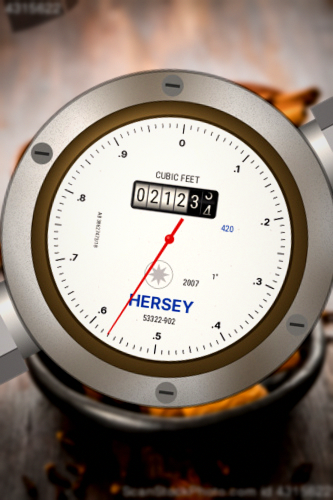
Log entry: 21233.57 (ft³)
